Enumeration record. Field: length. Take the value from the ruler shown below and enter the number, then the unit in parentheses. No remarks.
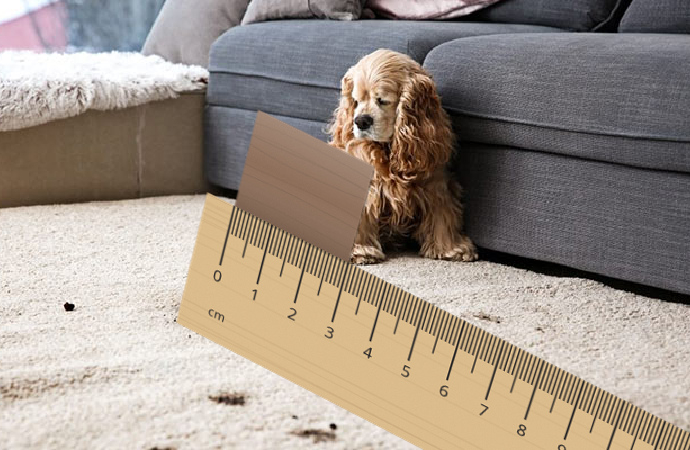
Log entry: 3 (cm)
